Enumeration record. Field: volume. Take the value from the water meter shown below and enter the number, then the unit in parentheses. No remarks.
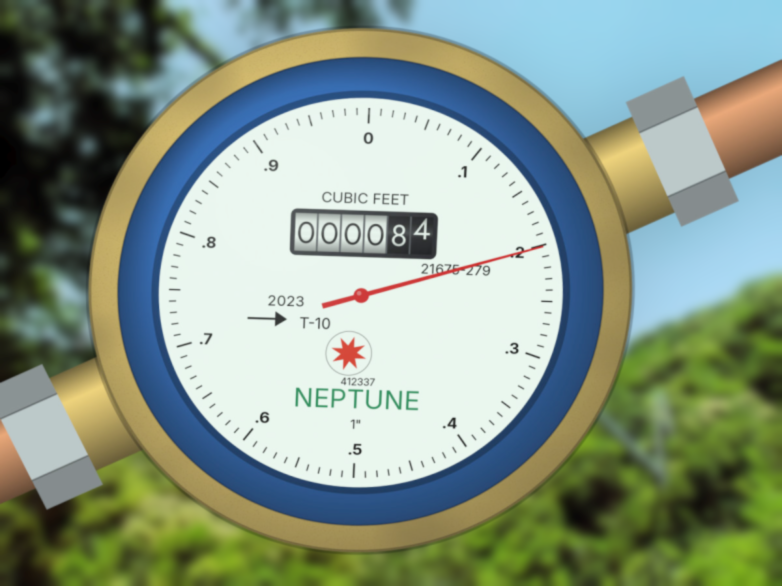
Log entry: 84.20 (ft³)
